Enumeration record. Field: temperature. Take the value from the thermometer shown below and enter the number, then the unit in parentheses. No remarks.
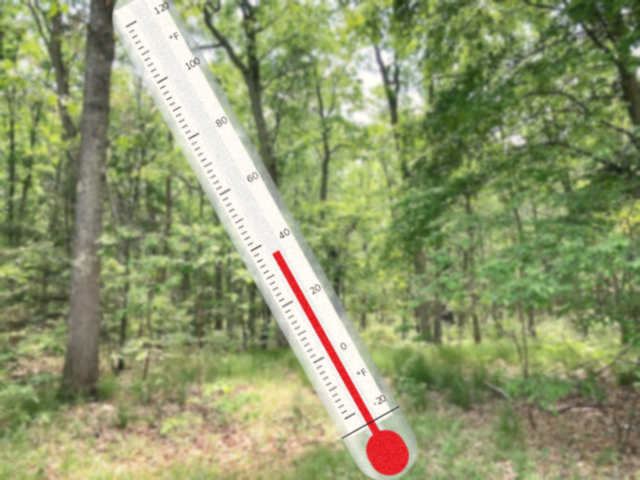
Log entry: 36 (°F)
